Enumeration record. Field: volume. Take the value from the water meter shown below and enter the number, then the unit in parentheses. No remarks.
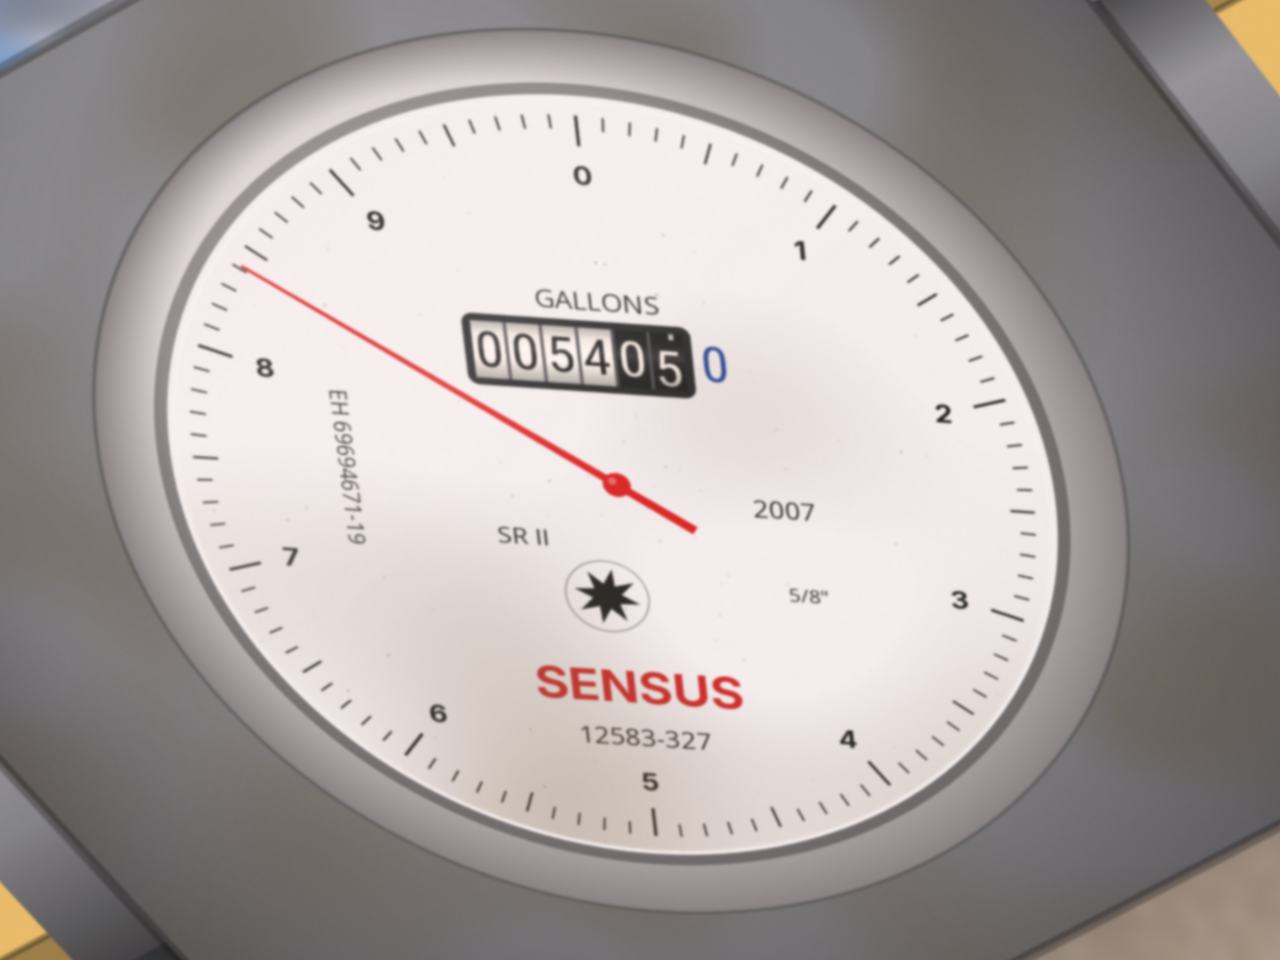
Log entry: 54048.4 (gal)
